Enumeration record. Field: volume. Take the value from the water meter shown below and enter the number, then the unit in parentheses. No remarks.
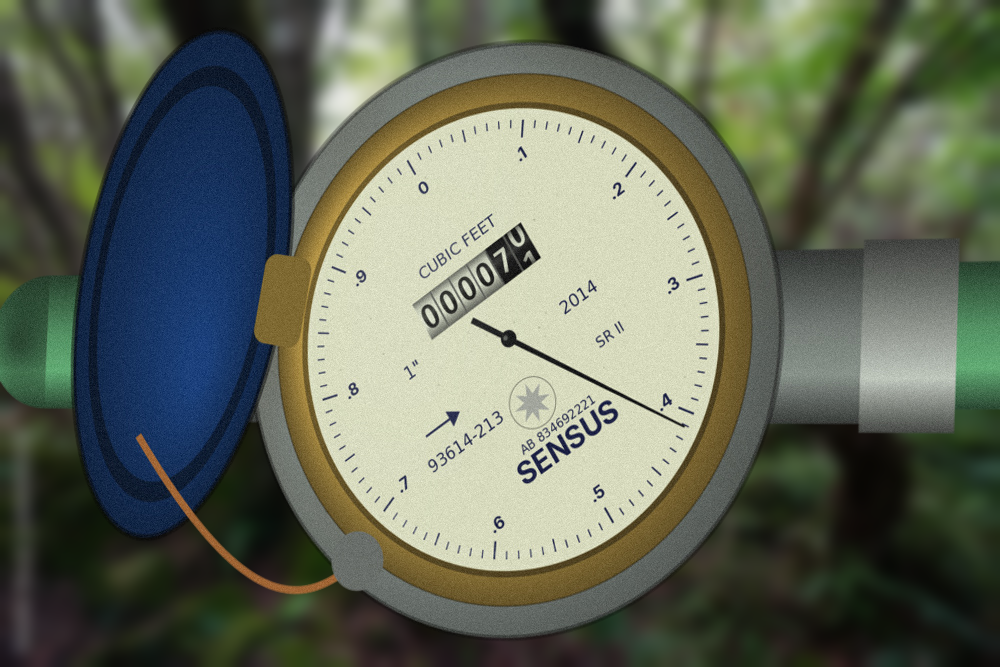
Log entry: 70.41 (ft³)
